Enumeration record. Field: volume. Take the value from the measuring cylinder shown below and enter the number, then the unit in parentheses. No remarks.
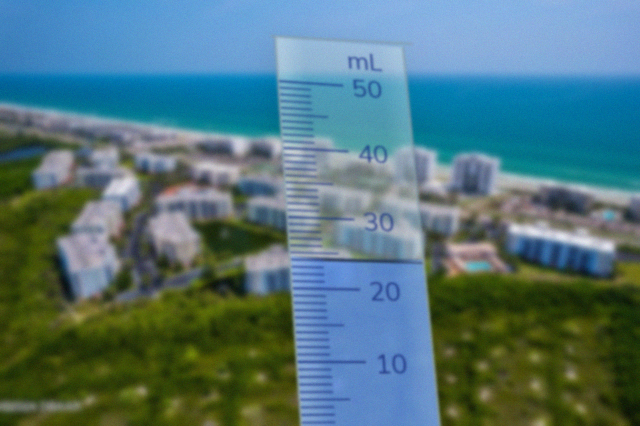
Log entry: 24 (mL)
